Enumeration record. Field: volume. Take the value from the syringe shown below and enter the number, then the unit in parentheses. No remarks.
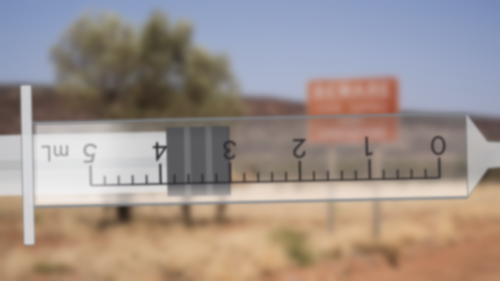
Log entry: 3 (mL)
